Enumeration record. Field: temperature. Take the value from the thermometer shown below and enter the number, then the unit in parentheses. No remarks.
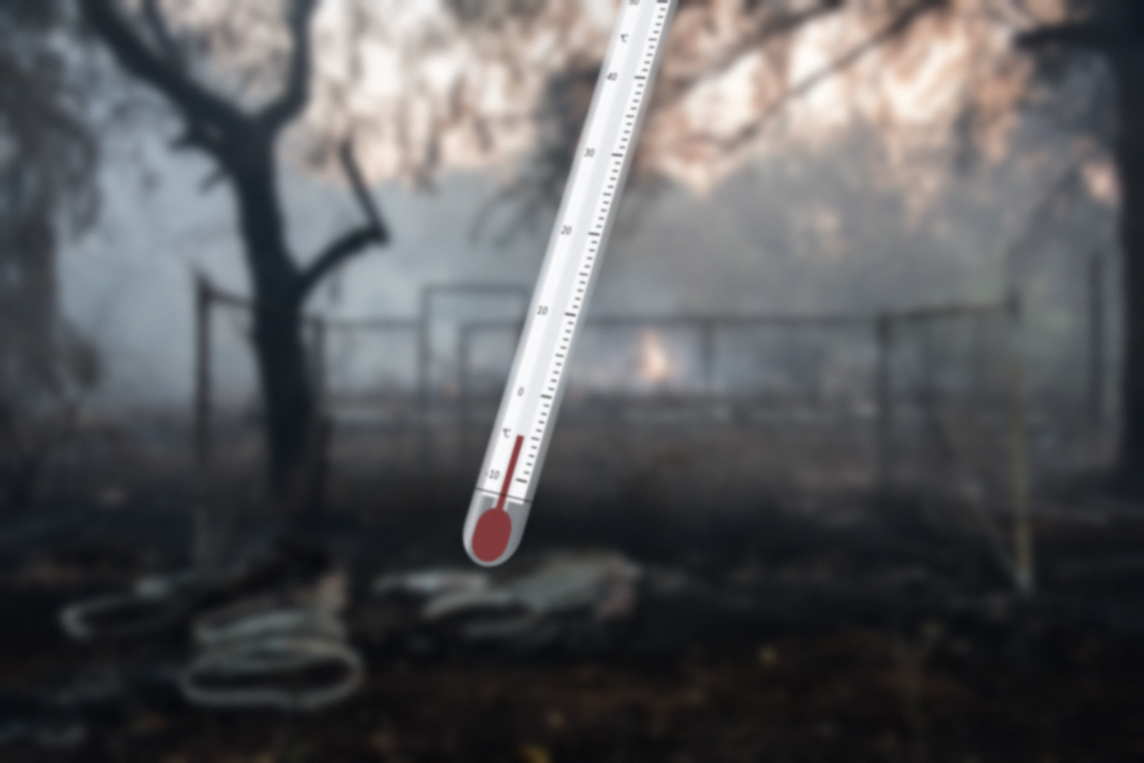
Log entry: -5 (°C)
